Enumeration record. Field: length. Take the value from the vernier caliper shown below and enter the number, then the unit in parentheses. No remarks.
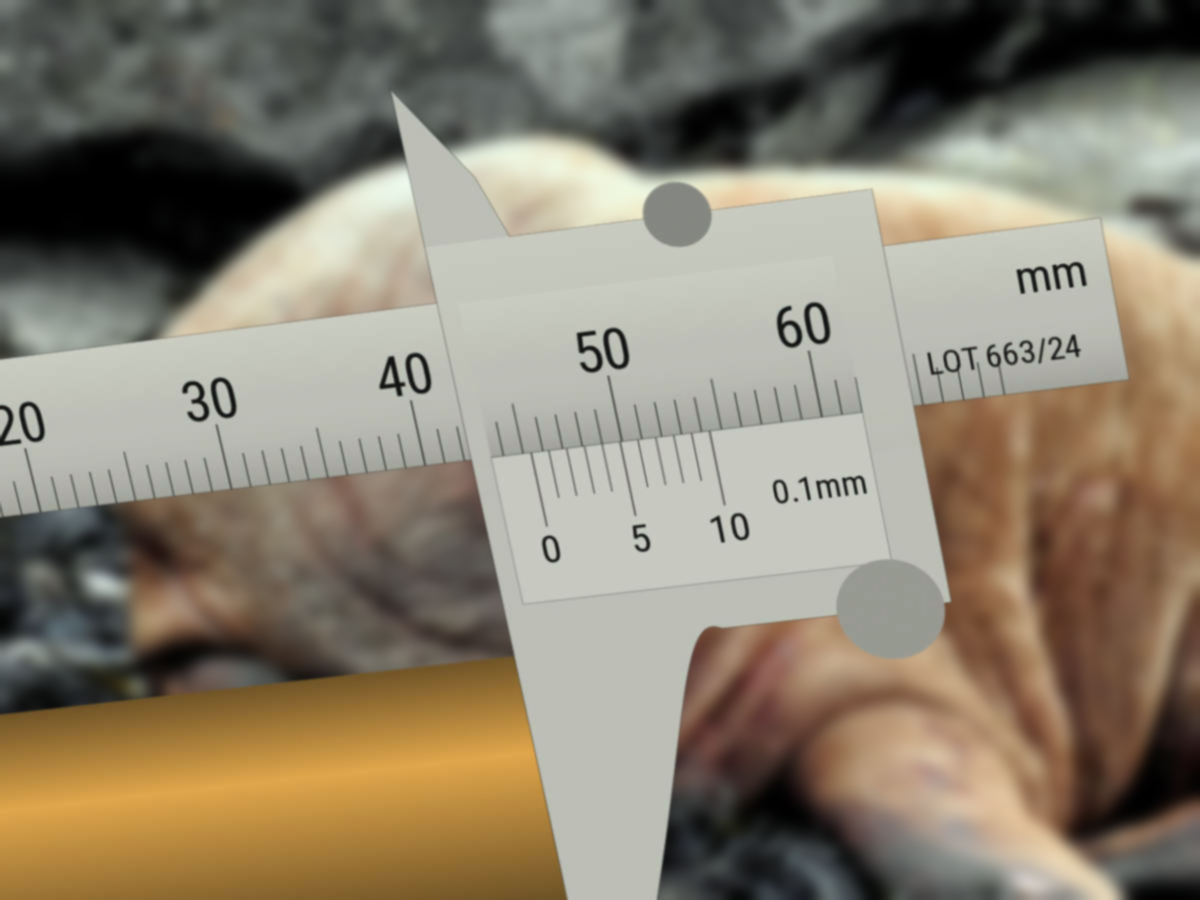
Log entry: 45.4 (mm)
